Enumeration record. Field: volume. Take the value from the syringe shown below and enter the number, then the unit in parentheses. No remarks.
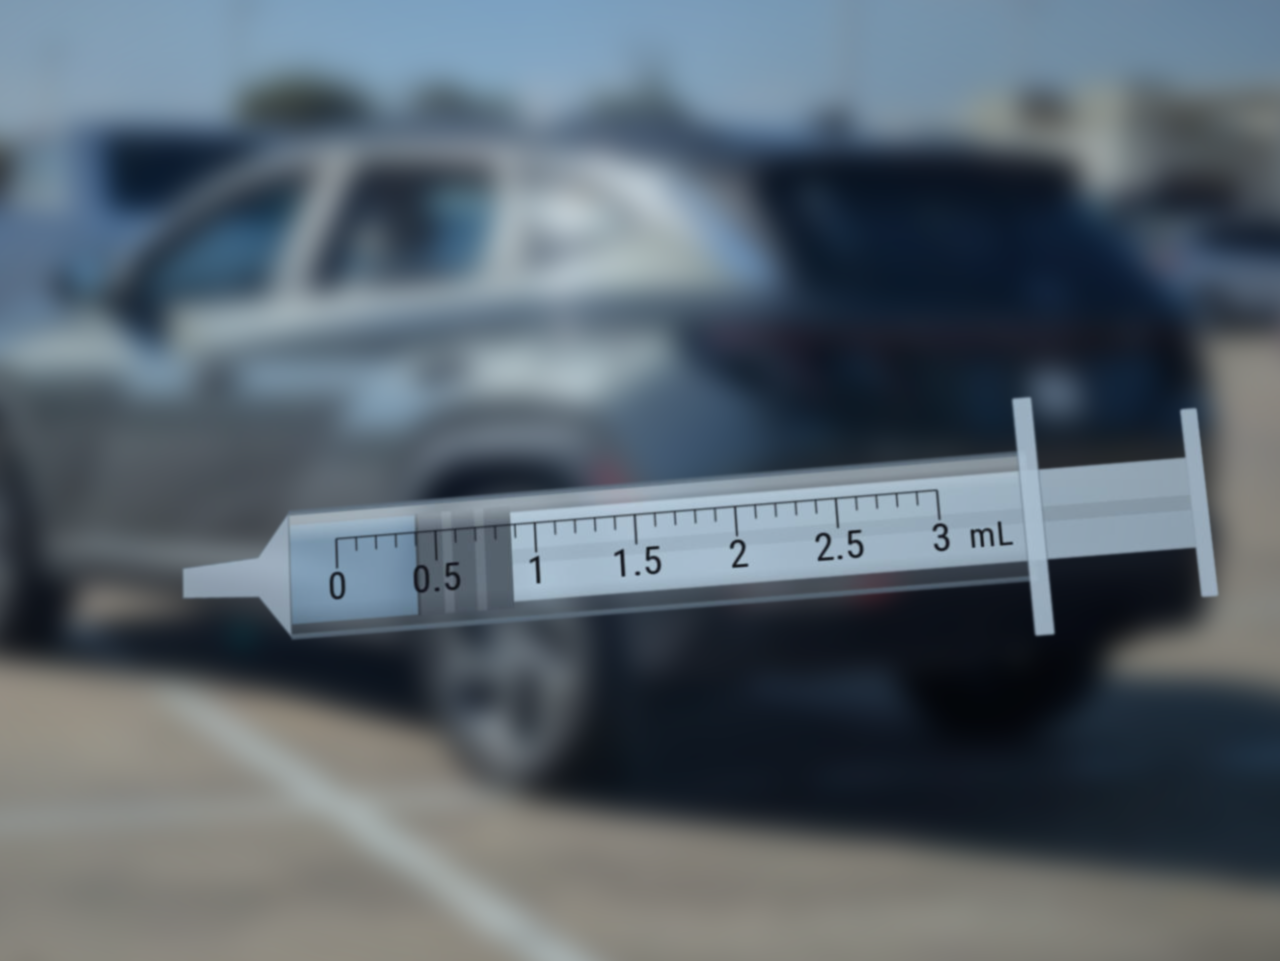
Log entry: 0.4 (mL)
